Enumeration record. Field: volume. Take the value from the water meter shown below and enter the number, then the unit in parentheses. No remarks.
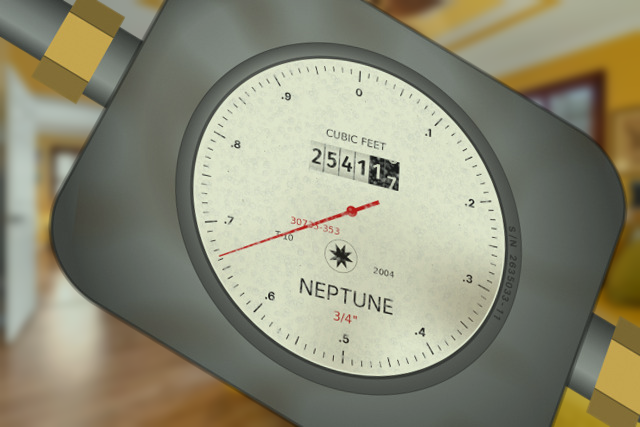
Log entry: 254116.66 (ft³)
